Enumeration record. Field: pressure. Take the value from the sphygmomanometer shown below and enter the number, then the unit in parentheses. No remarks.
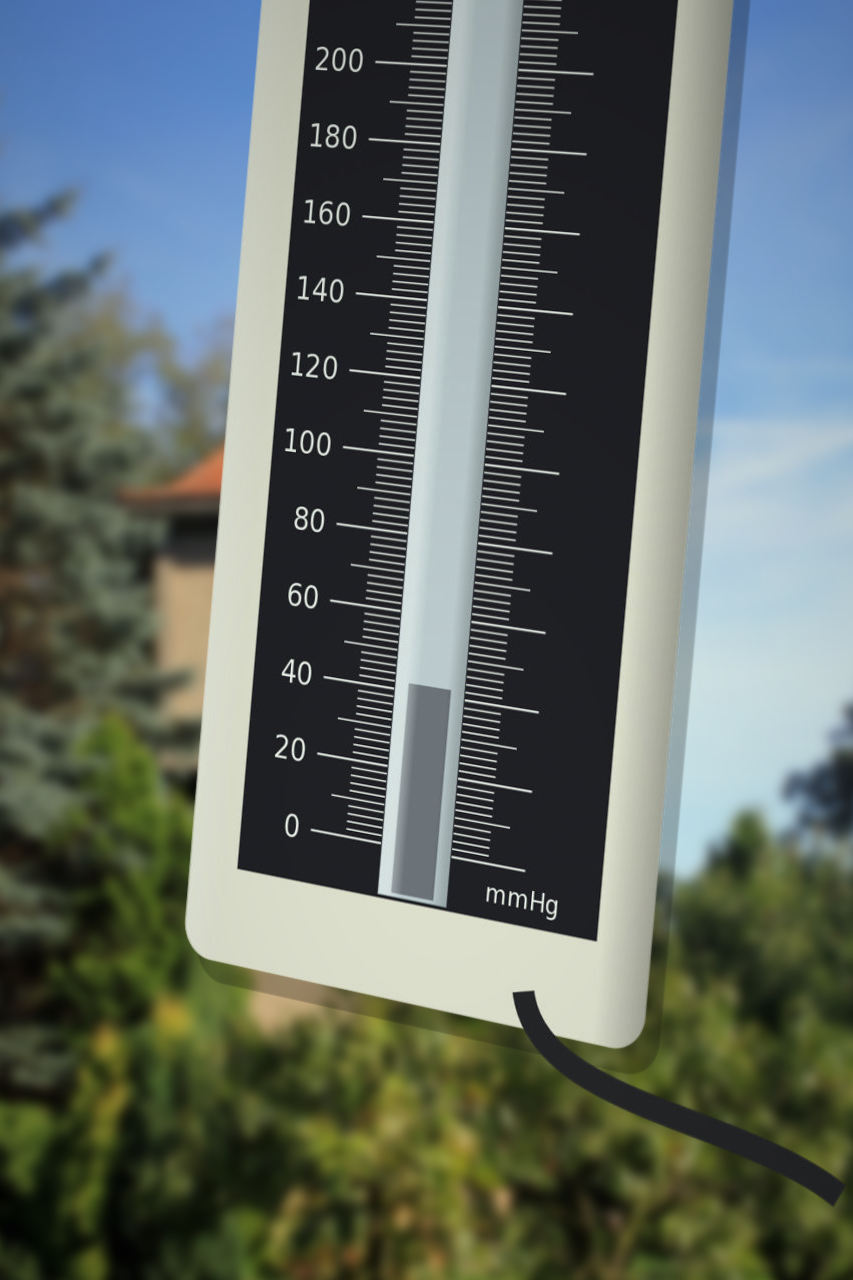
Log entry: 42 (mmHg)
